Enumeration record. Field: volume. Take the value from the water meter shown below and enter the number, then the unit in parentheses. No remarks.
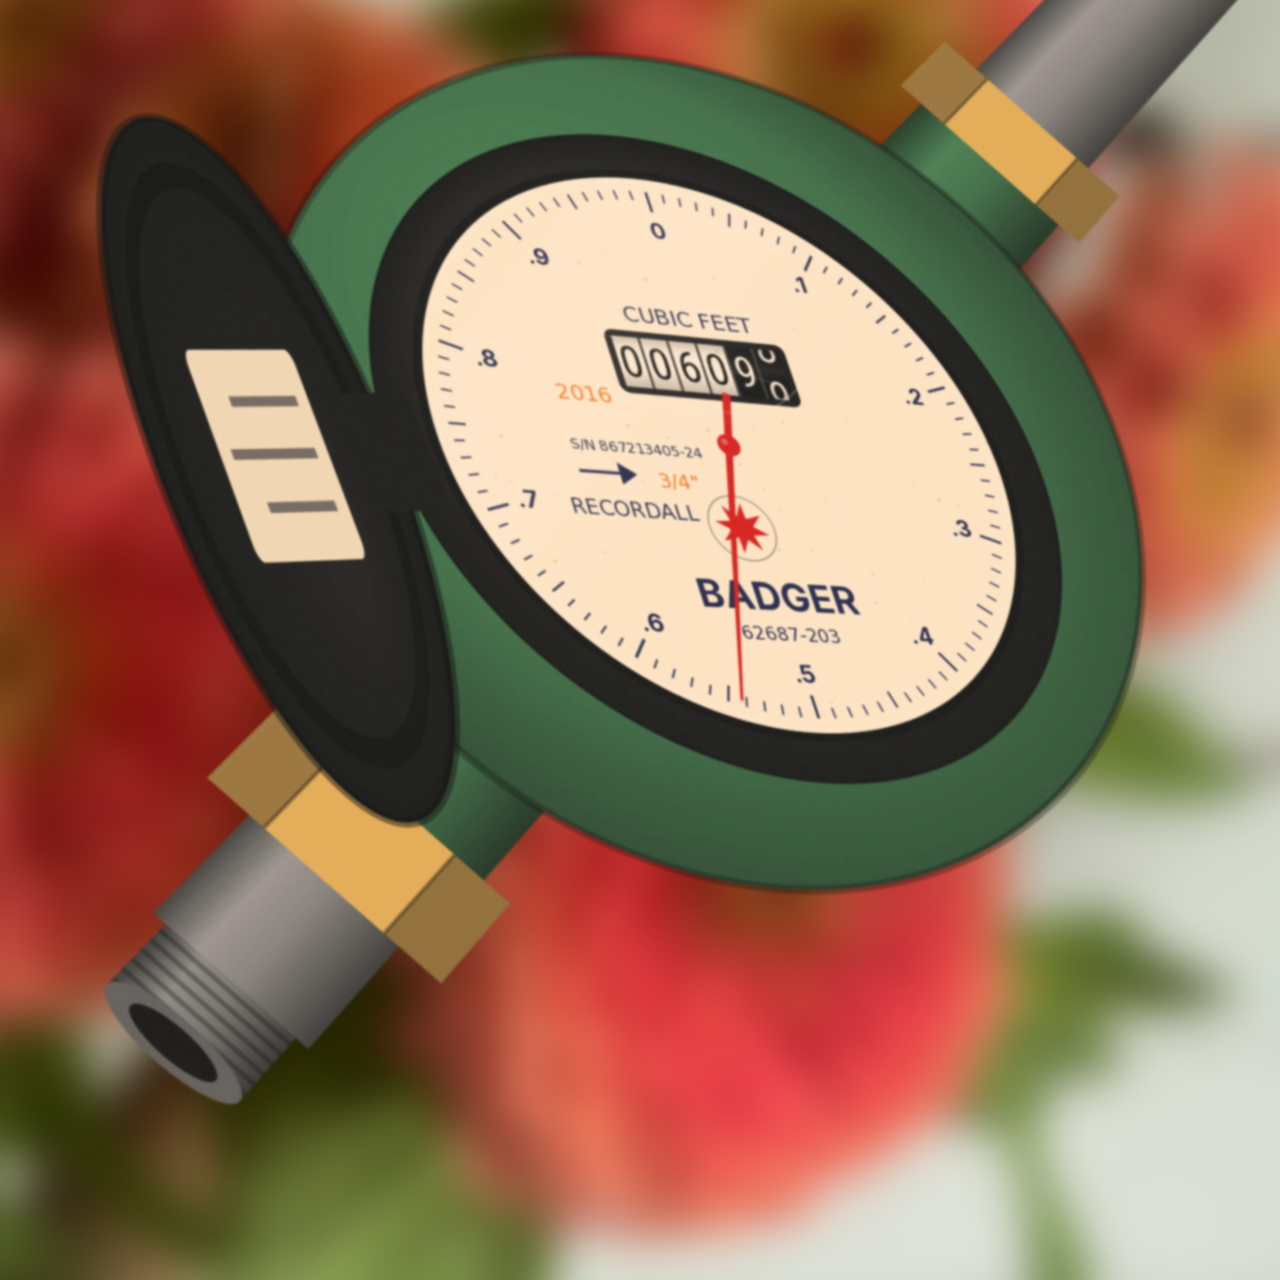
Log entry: 6098.54 (ft³)
